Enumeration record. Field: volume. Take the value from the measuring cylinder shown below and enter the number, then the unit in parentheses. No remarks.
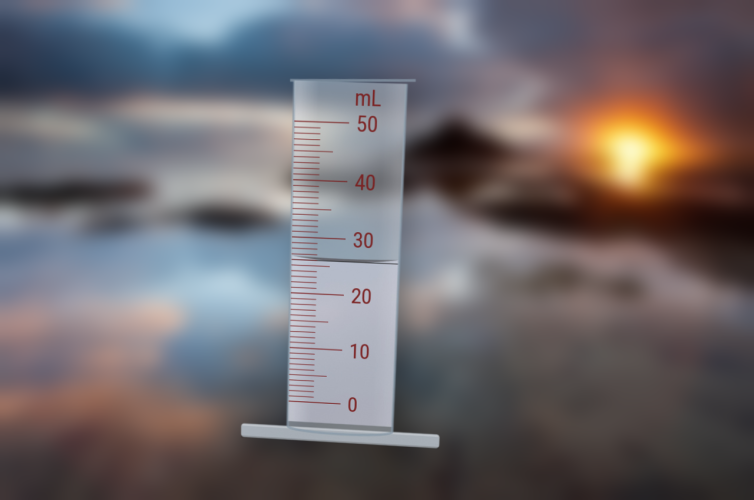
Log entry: 26 (mL)
